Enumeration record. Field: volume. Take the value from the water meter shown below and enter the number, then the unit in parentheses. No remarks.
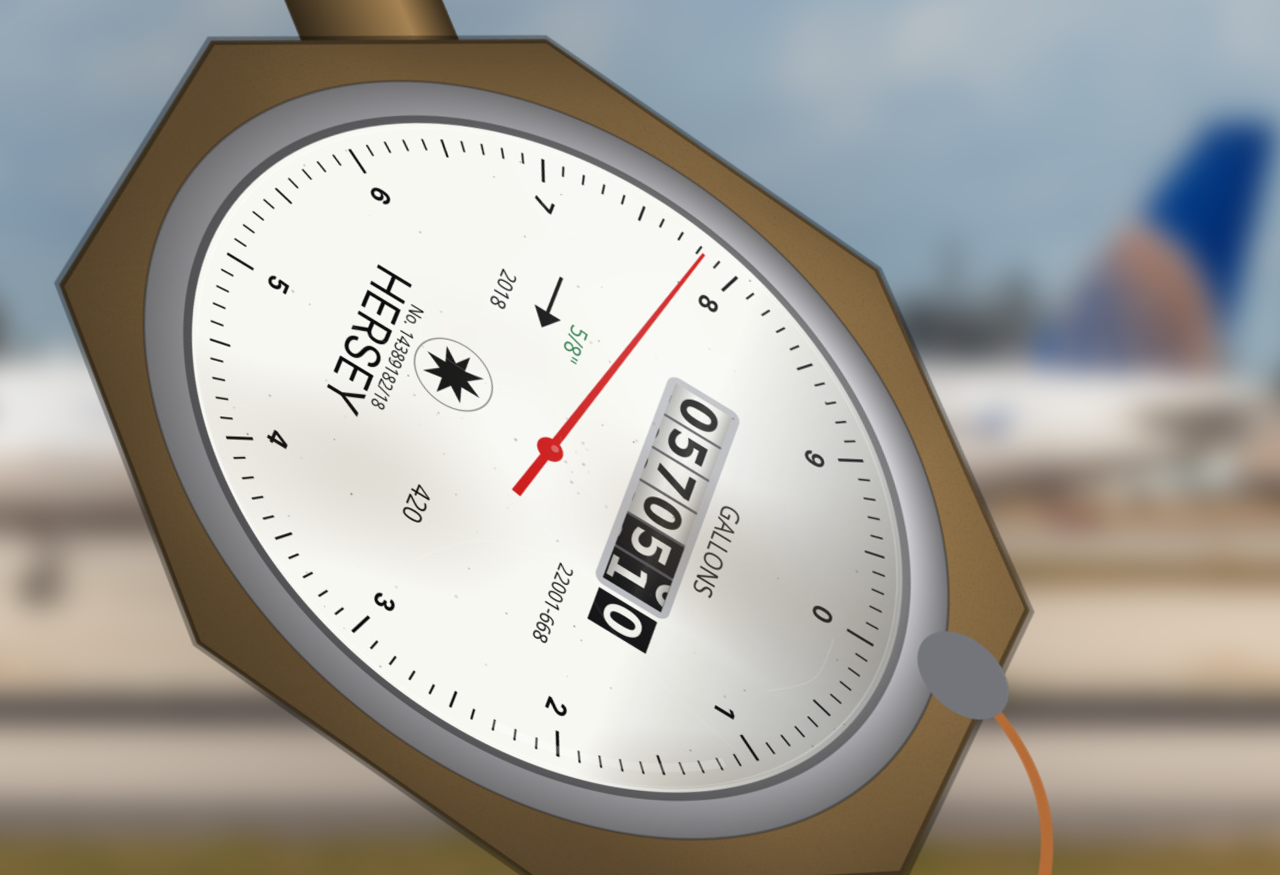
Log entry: 570507.8 (gal)
